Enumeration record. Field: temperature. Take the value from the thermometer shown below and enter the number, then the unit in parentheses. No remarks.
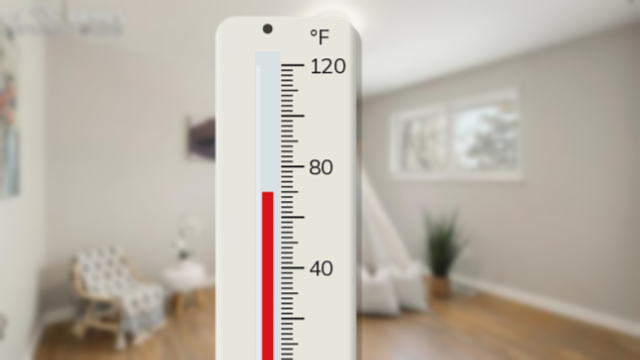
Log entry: 70 (°F)
